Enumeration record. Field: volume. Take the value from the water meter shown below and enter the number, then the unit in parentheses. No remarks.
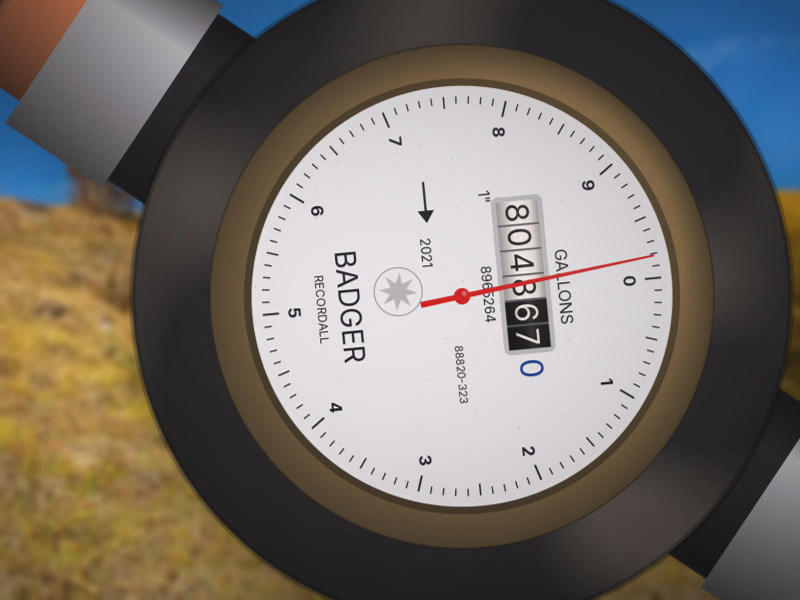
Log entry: 8048669.8 (gal)
